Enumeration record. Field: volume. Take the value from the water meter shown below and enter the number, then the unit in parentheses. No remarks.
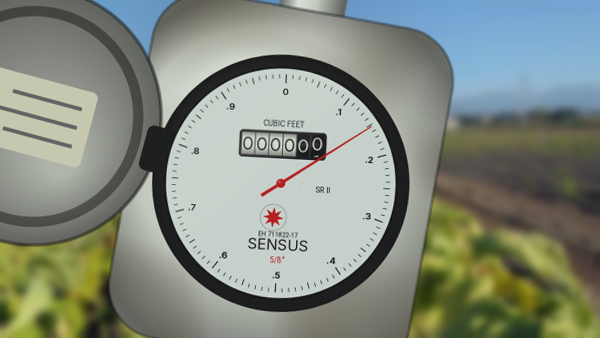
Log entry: 0.15 (ft³)
